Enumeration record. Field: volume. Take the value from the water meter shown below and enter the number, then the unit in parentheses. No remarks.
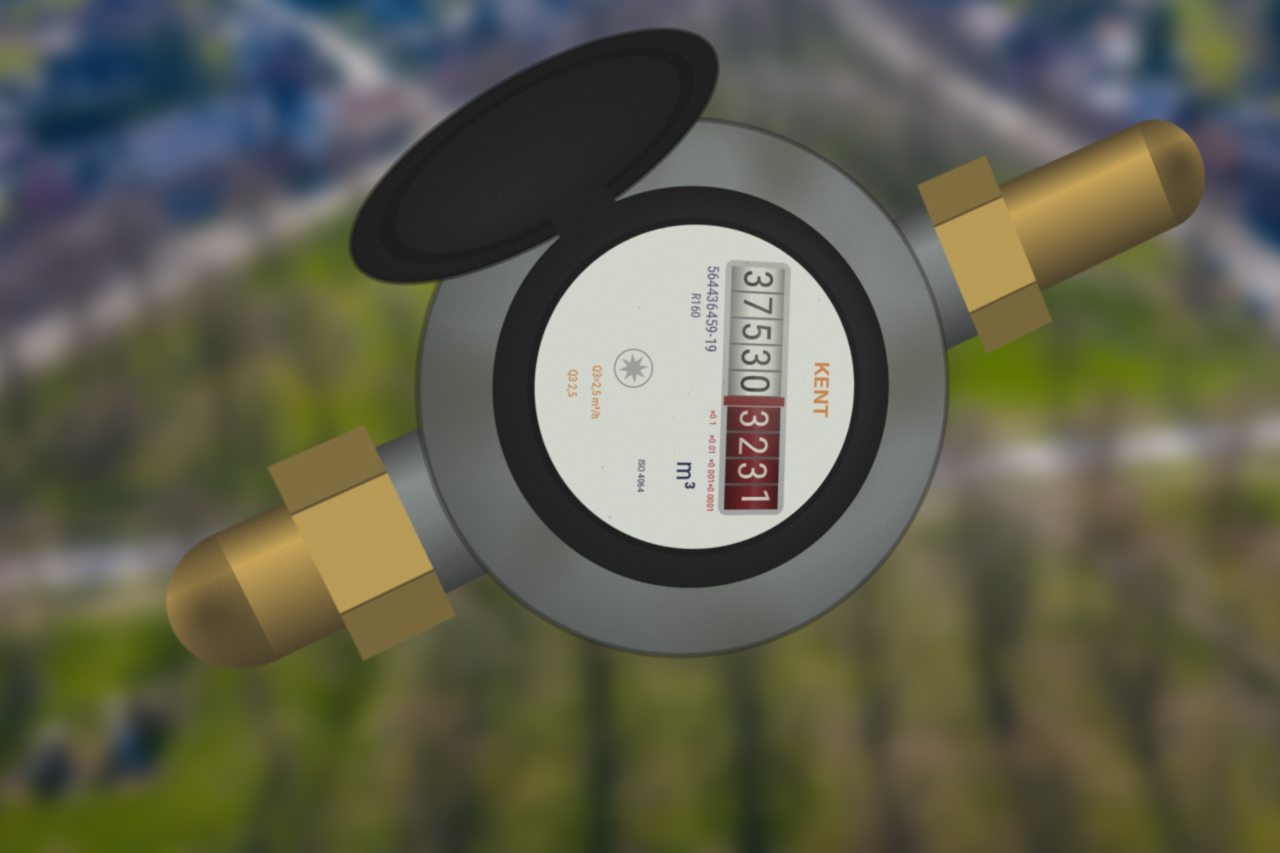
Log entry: 37530.3231 (m³)
